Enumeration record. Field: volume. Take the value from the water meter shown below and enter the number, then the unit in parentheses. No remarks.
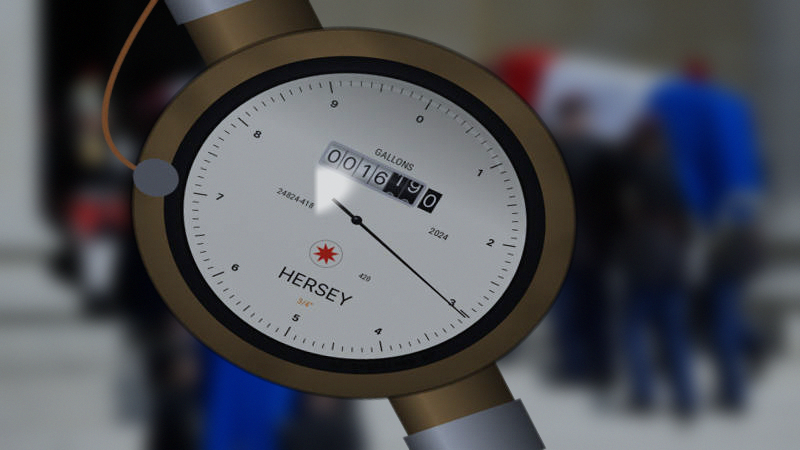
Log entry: 16193.0 (gal)
